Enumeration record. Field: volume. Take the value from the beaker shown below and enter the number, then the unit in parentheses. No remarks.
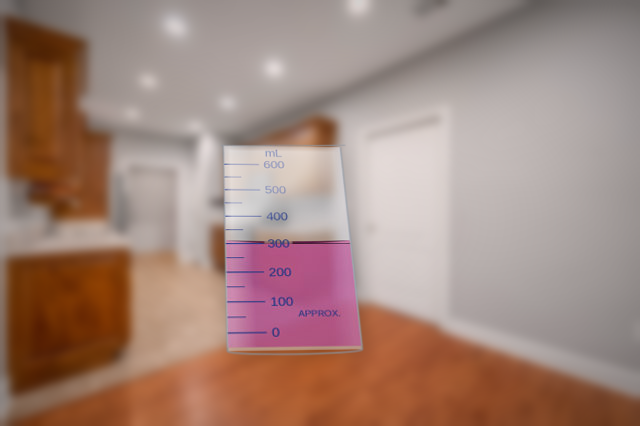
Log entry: 300 (mL)
